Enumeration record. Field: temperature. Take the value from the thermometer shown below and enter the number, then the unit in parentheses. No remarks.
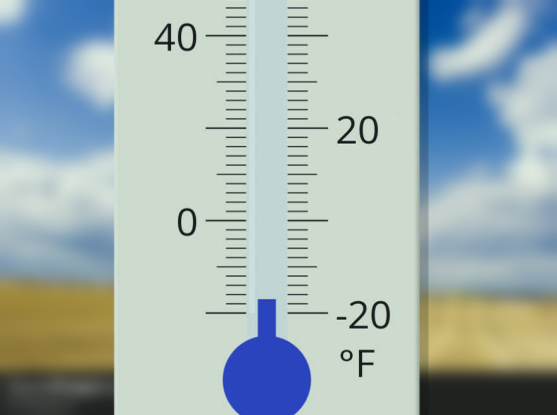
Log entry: -17 (°F)
